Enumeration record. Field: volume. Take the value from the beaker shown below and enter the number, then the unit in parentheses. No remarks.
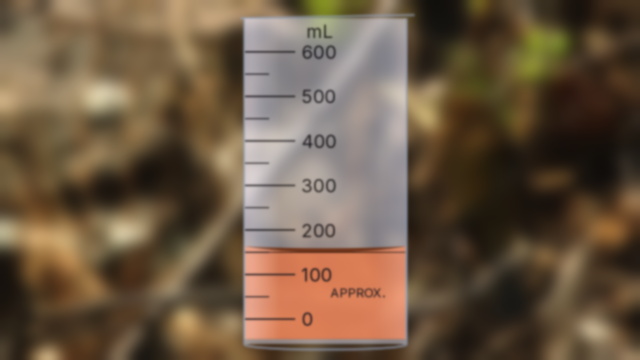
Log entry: 150 (mL)
